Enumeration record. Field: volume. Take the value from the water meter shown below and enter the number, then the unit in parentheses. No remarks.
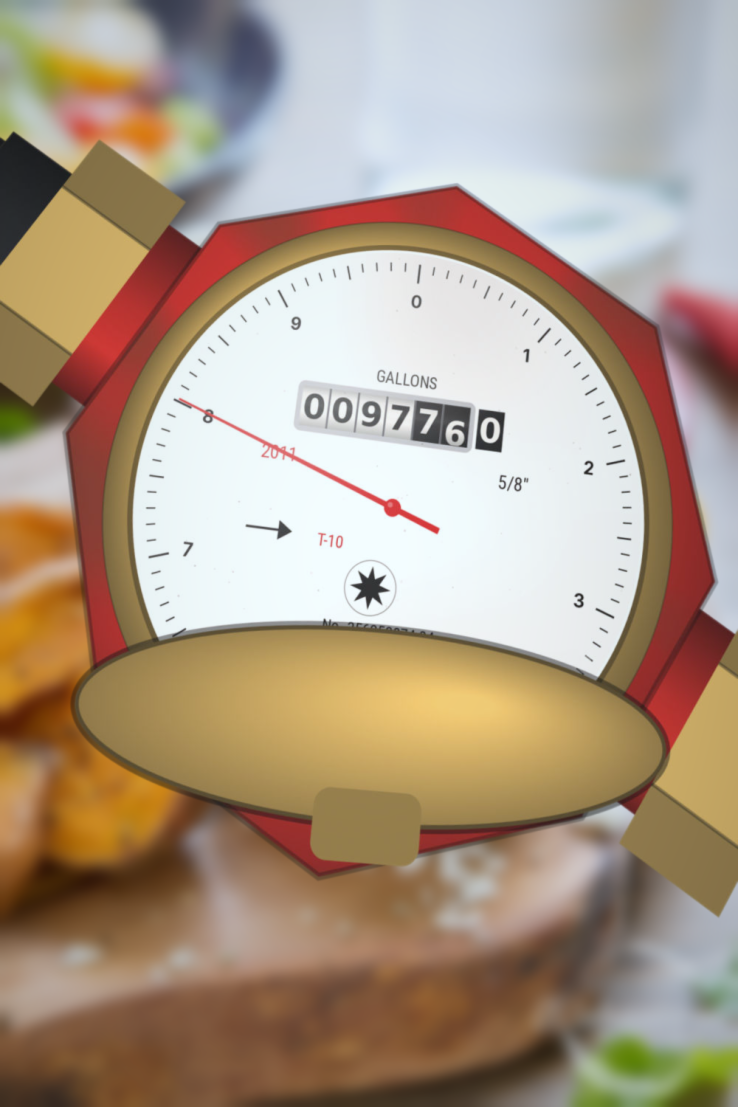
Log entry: 97758.0 (gal)
